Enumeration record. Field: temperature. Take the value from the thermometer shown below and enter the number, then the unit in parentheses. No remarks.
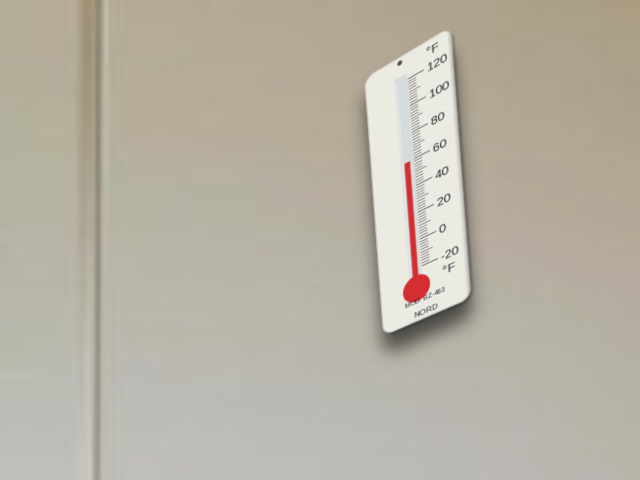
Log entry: 60 (°F)
